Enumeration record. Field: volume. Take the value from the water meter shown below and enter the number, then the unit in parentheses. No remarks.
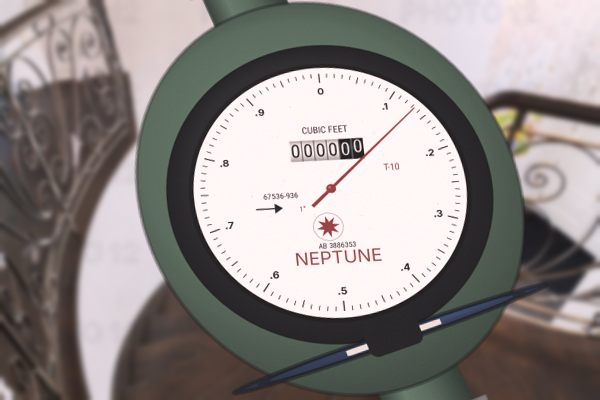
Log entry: 0.13 (ft³)
